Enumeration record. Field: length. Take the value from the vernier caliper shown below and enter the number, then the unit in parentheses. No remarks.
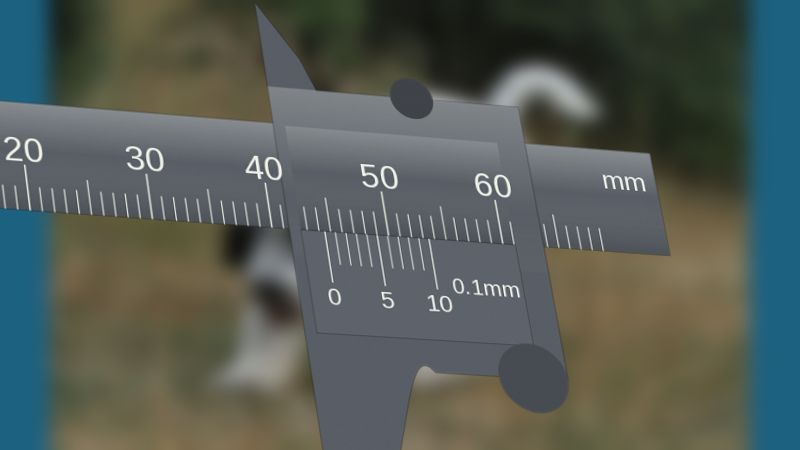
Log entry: 44.5 (mm)
